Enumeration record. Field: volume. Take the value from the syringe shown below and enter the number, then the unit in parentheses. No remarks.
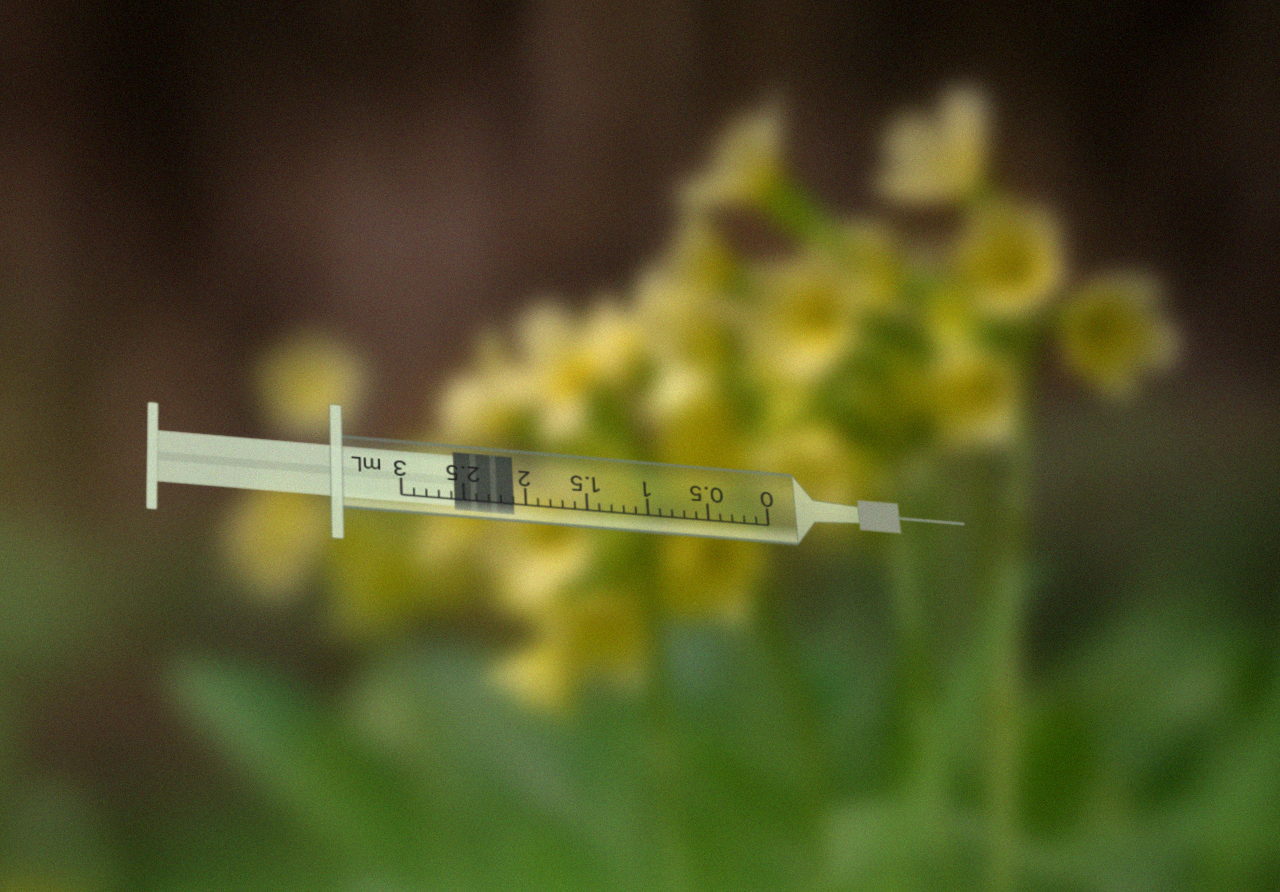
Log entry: 2.1 (mL)
